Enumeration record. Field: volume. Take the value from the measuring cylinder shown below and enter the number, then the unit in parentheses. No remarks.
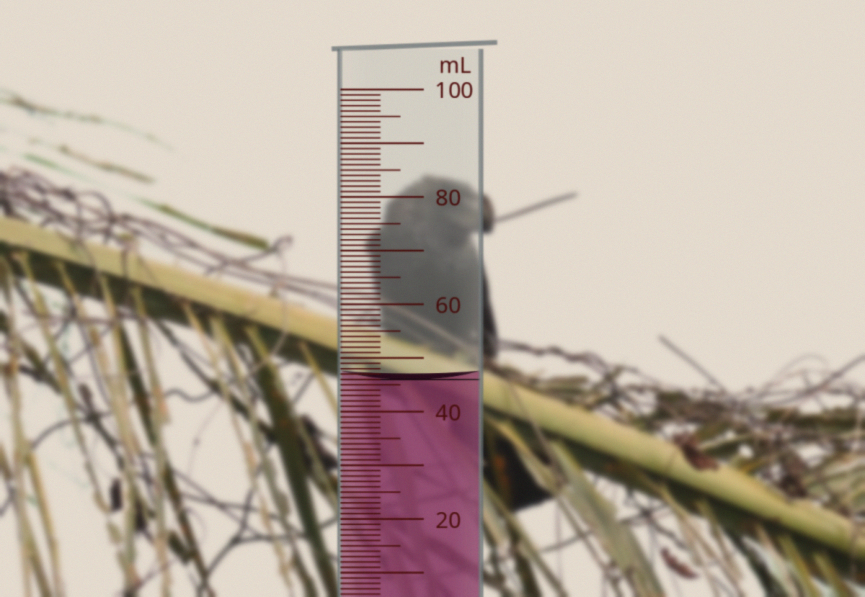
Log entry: 46 (mL)
